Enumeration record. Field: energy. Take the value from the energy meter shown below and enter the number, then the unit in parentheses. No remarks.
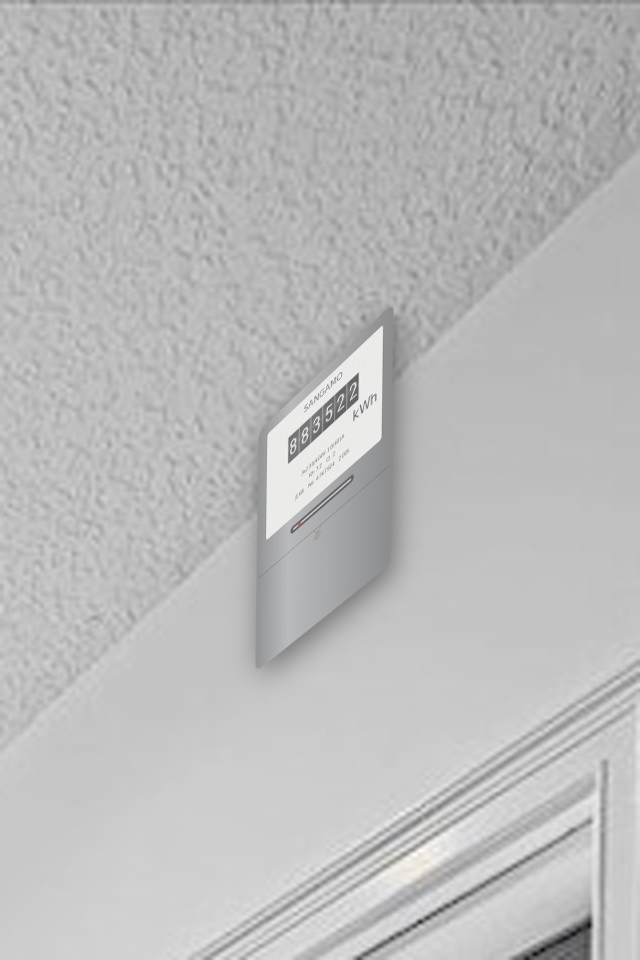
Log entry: 883522 (kWh)
